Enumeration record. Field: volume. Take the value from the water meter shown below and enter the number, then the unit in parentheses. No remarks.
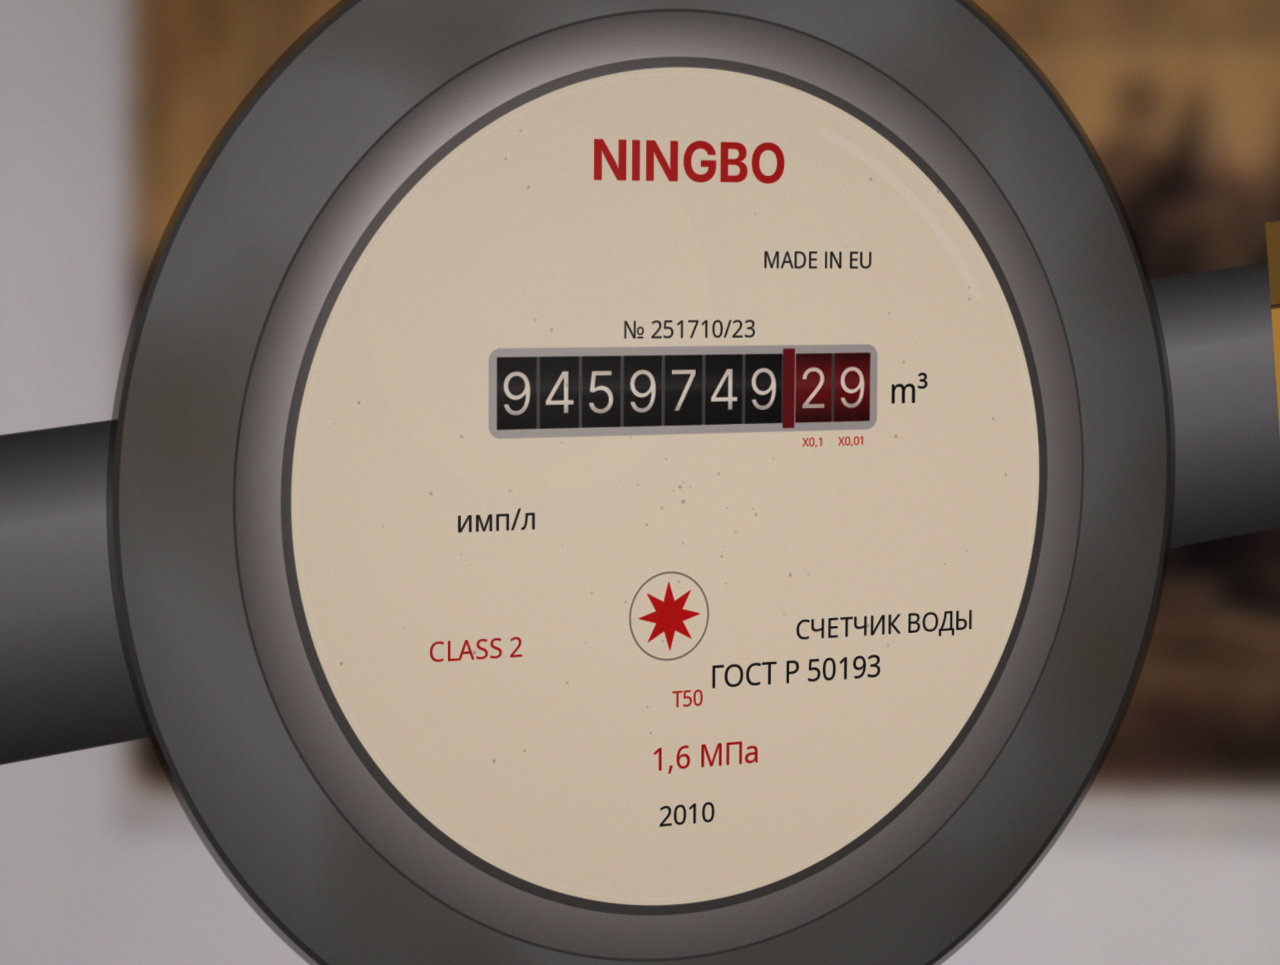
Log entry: 9459749.29 (m³)
